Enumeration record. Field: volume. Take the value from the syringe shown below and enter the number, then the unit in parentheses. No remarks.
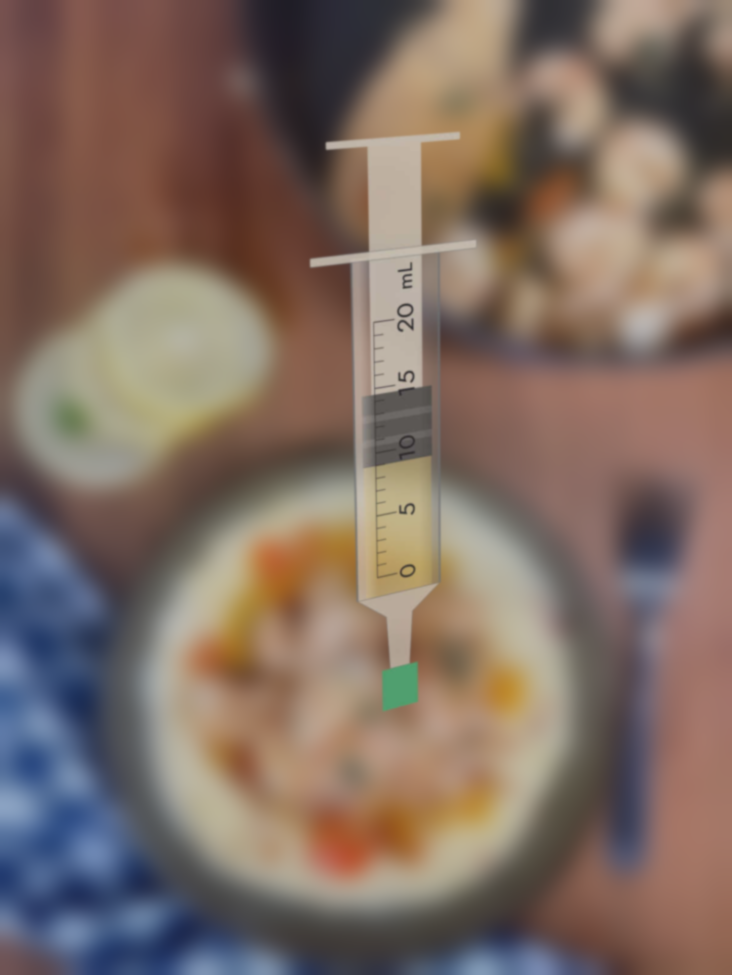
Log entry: 9 (mL)
